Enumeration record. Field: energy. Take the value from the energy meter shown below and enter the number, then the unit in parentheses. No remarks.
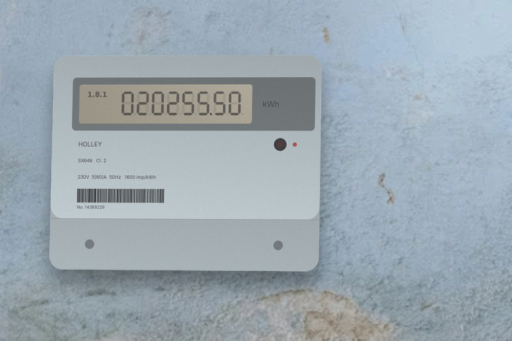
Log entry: 20255.50 (kWh)
